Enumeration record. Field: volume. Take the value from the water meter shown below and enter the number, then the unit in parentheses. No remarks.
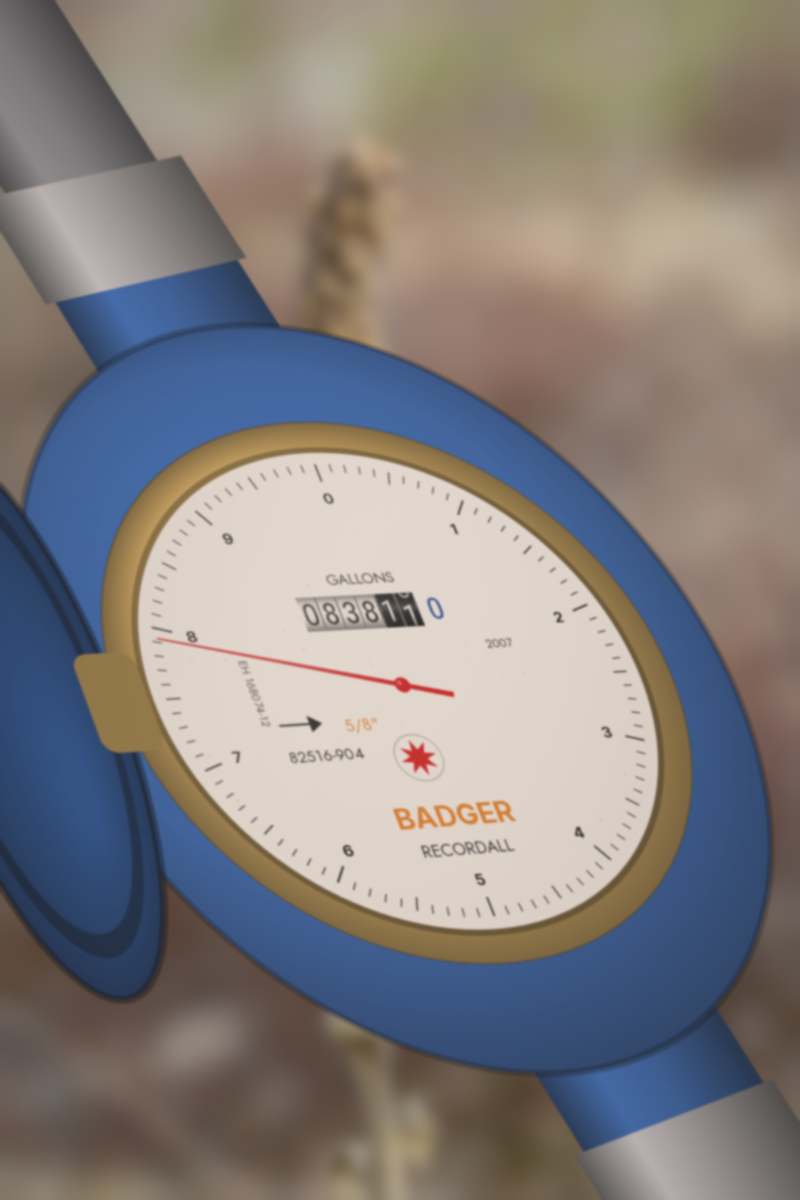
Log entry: 838107.9 (gal)
